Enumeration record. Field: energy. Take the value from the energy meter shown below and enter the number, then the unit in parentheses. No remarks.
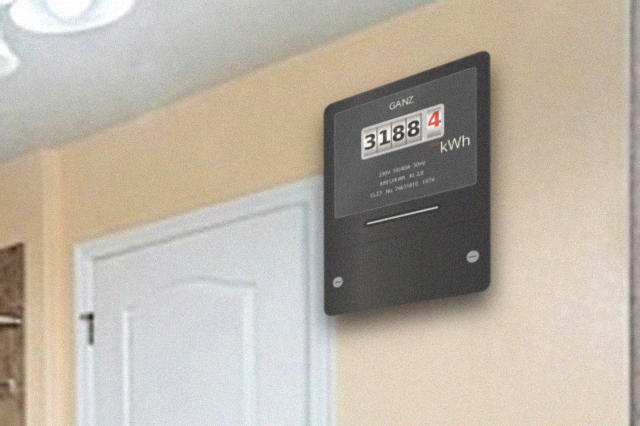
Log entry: 3188.4 (kWh)
